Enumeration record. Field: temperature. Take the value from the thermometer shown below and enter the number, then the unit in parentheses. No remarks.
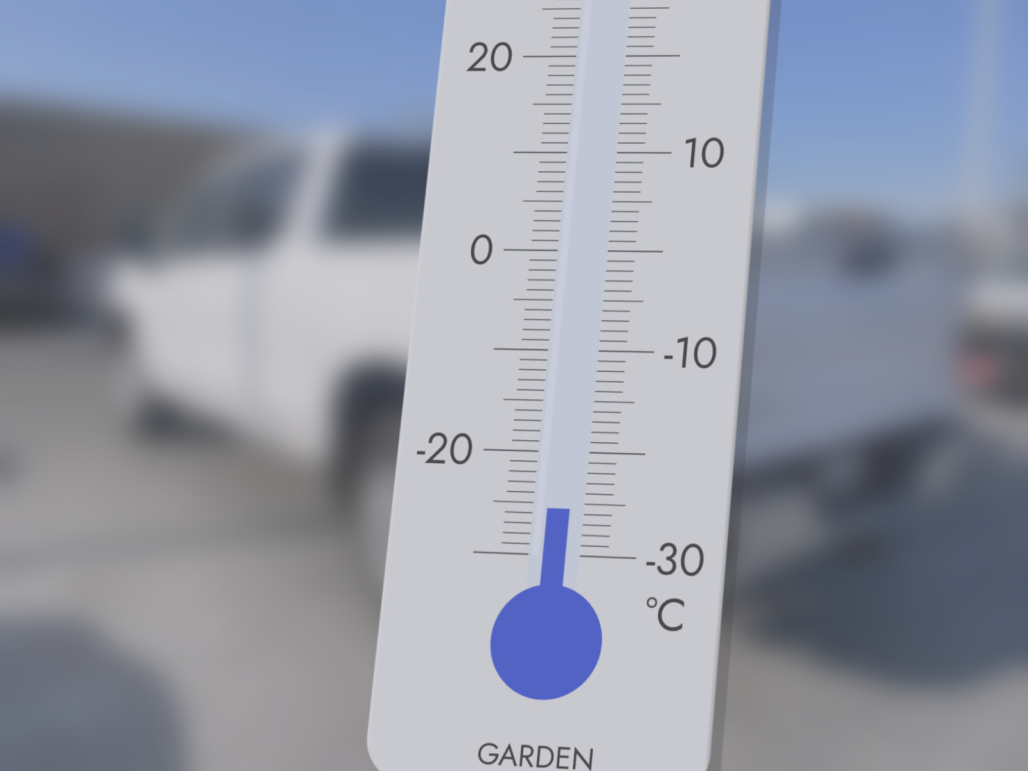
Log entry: -25.5 (°C)
